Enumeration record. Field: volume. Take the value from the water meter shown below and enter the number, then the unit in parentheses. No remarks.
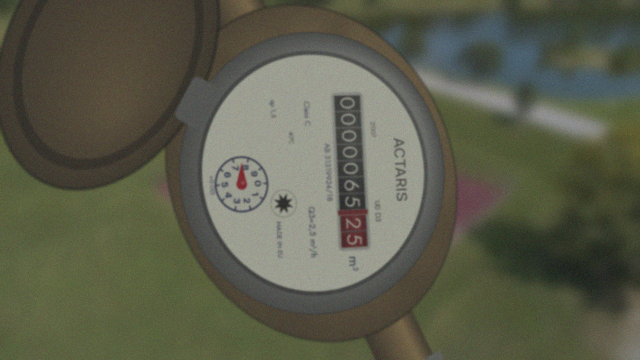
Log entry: 65.257 (m³)
